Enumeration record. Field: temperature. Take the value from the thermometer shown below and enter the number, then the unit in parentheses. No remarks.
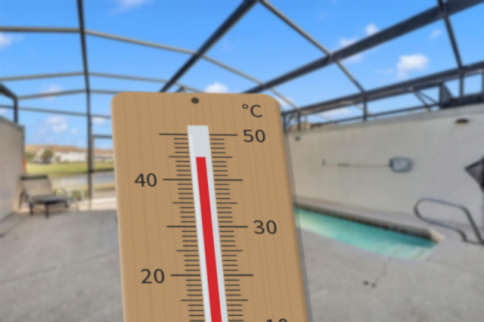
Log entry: 45 (°C)
